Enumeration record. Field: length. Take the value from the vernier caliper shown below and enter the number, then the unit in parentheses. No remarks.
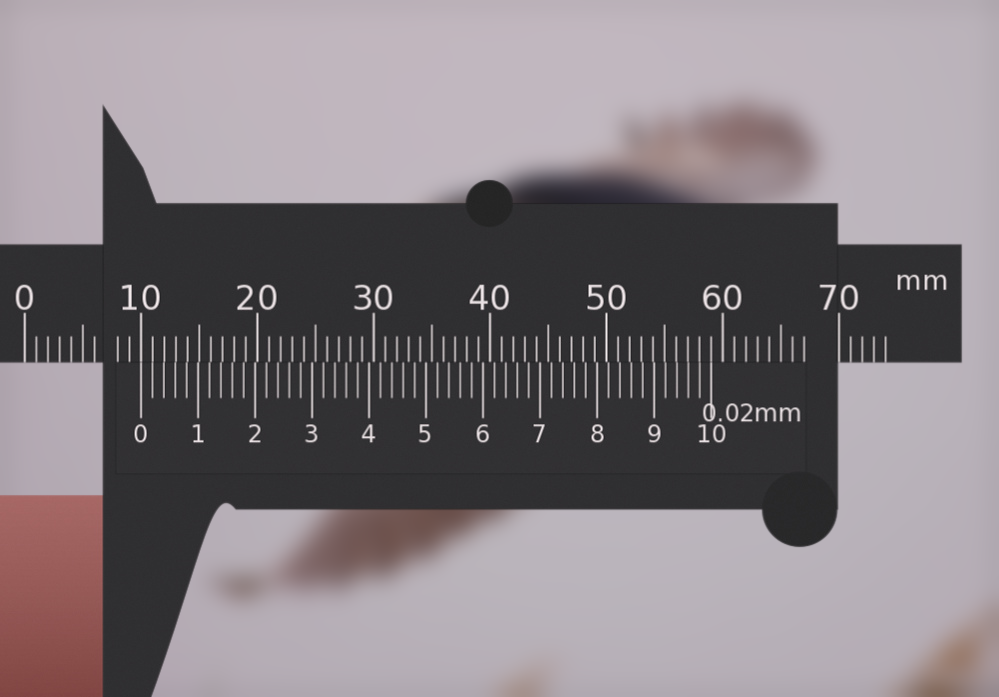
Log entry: 10.0 (mm)
